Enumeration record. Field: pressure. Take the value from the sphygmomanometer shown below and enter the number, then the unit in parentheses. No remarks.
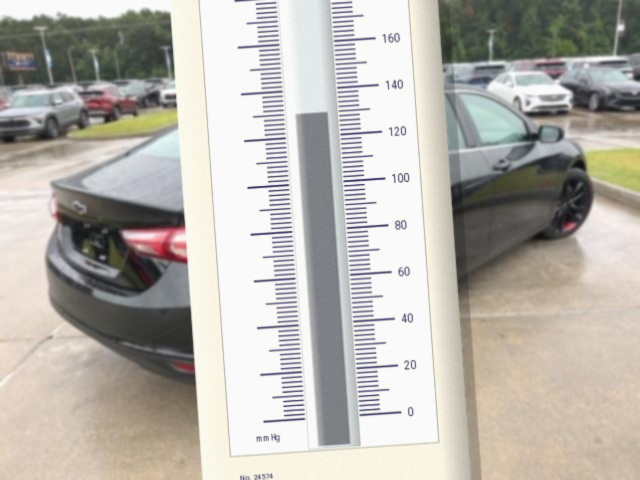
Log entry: 130 (mmHg)
